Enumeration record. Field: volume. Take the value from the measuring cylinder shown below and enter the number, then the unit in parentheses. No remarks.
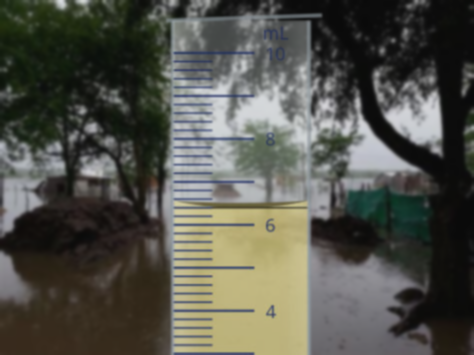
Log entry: 6.4 (mL)
